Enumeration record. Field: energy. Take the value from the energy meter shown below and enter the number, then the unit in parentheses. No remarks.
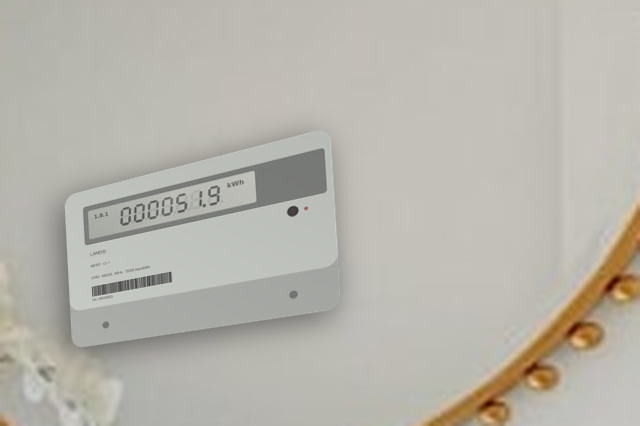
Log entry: 51.9 (kWh)
